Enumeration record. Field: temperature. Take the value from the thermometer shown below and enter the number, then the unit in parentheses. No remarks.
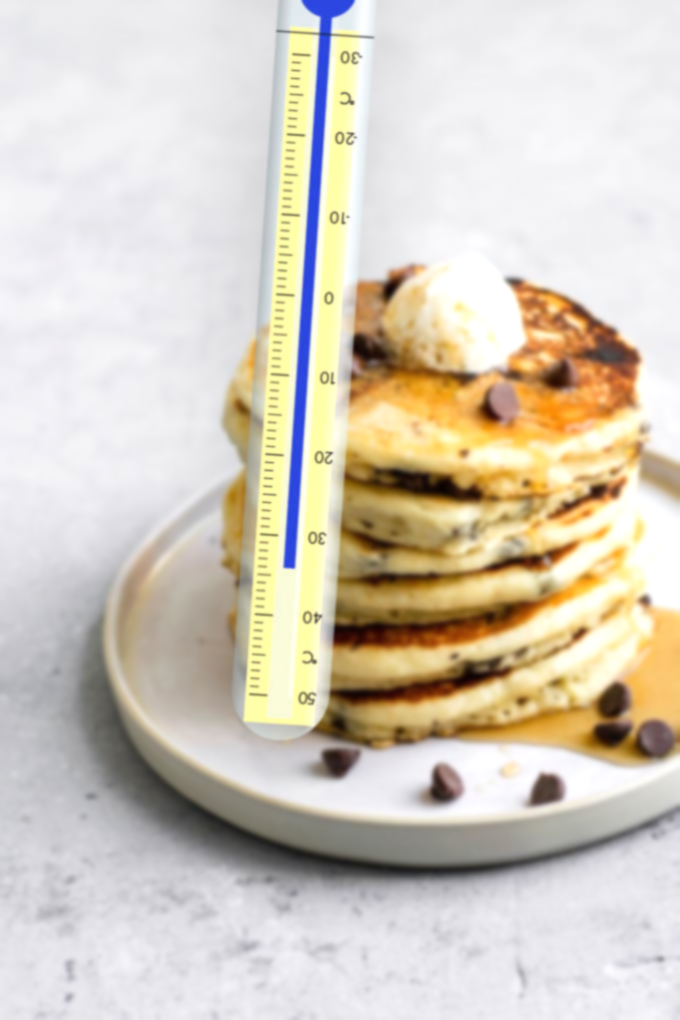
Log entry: 34 (°C)
